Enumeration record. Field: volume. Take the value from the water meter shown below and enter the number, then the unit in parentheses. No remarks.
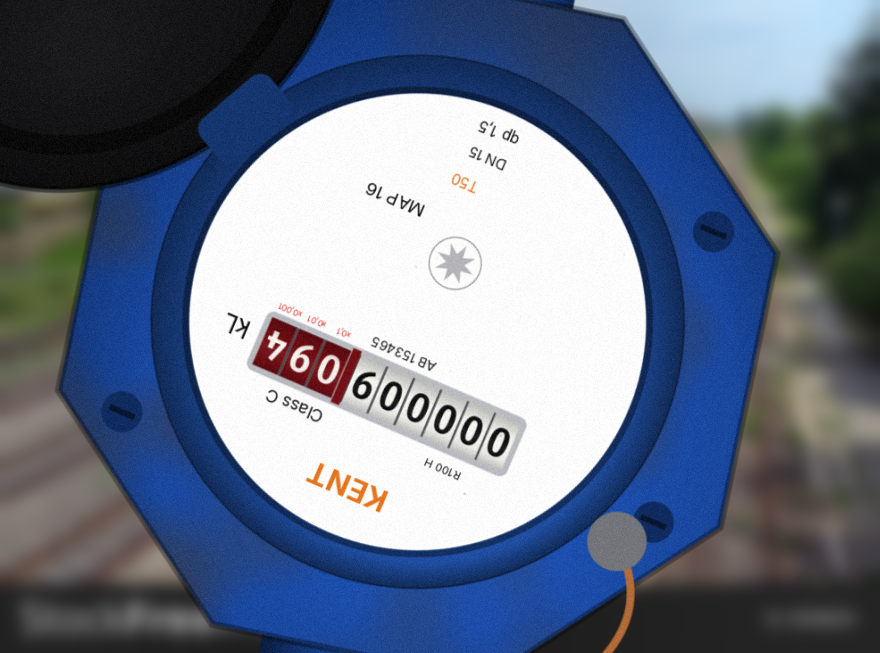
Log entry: 9.094 (kL)
